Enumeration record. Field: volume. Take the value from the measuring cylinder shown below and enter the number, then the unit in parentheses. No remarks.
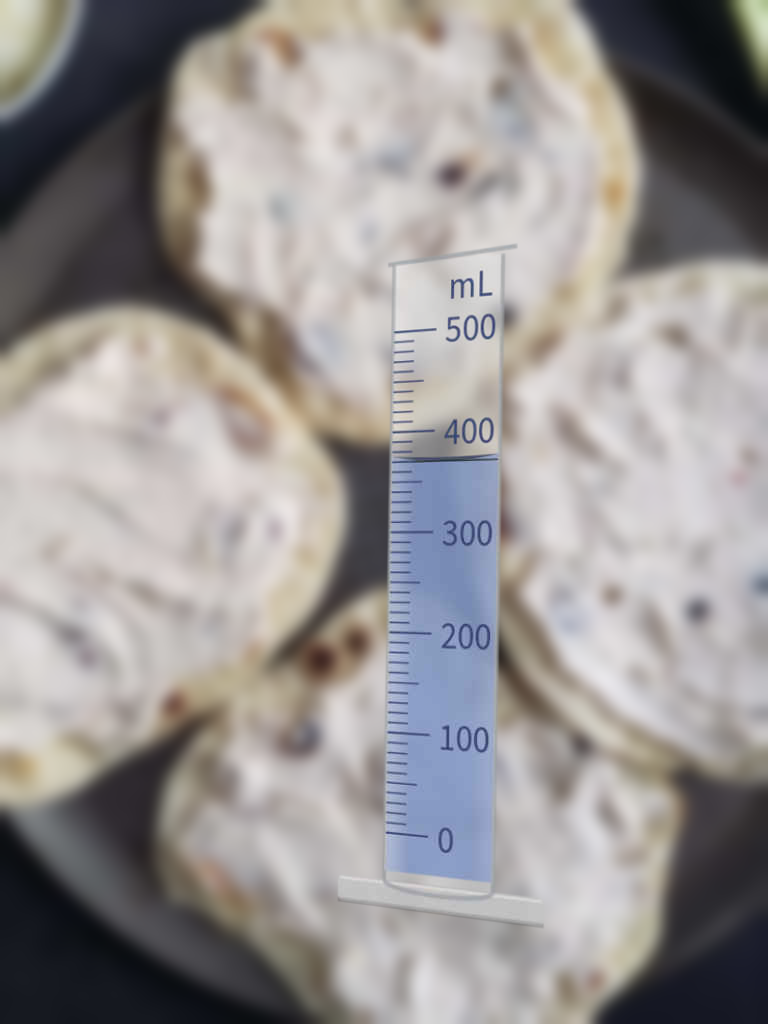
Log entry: 370 (mL)
